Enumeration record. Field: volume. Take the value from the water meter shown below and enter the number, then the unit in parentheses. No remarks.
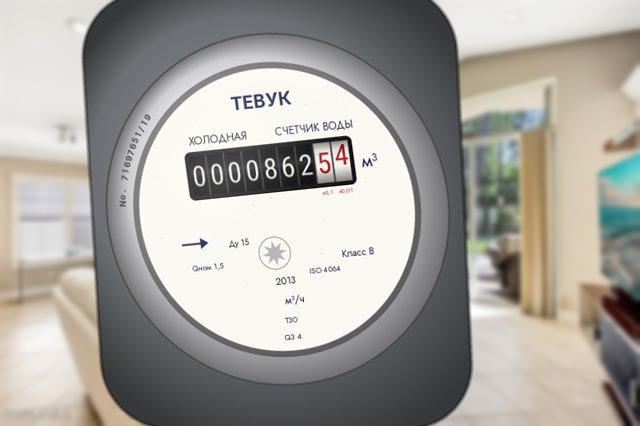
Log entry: 862.54 (m³)
